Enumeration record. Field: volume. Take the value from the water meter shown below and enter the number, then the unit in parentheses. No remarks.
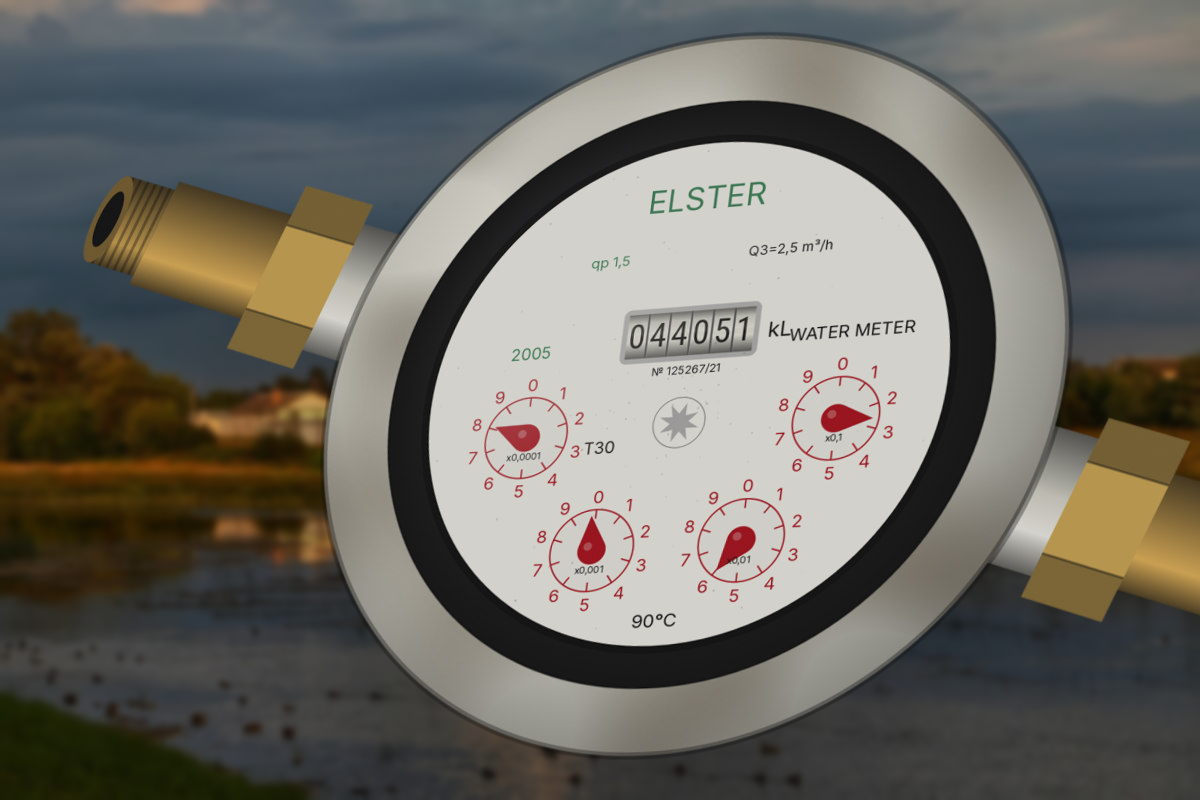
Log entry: 44051.2598 (kL)
